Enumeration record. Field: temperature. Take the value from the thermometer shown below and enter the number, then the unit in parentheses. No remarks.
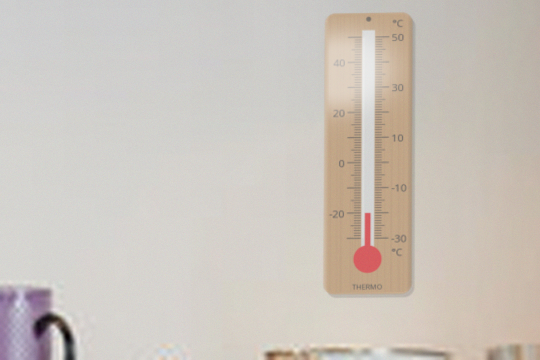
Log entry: -20 (°C)
